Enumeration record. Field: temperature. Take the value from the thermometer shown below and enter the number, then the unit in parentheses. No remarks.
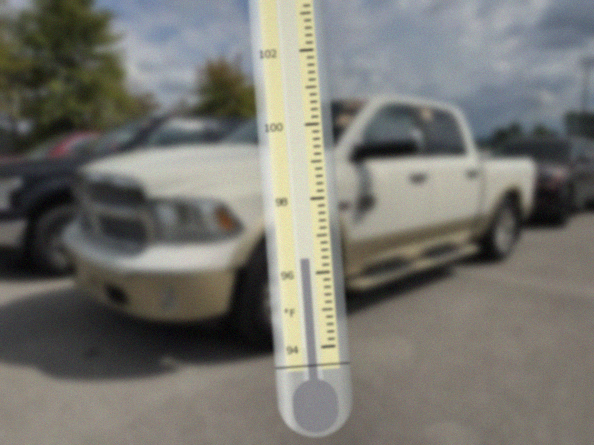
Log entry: 96.4 (°F)
